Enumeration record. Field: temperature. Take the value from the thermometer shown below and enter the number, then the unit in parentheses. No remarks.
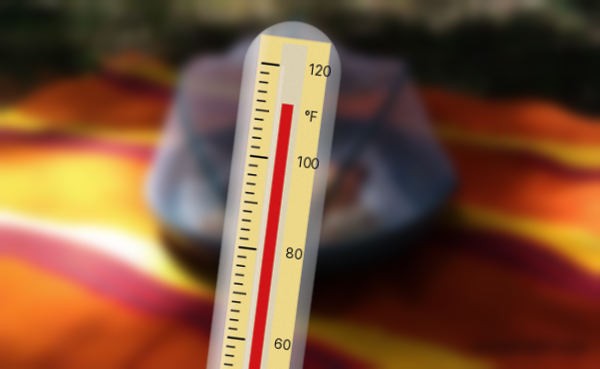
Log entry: 112 (°F)
